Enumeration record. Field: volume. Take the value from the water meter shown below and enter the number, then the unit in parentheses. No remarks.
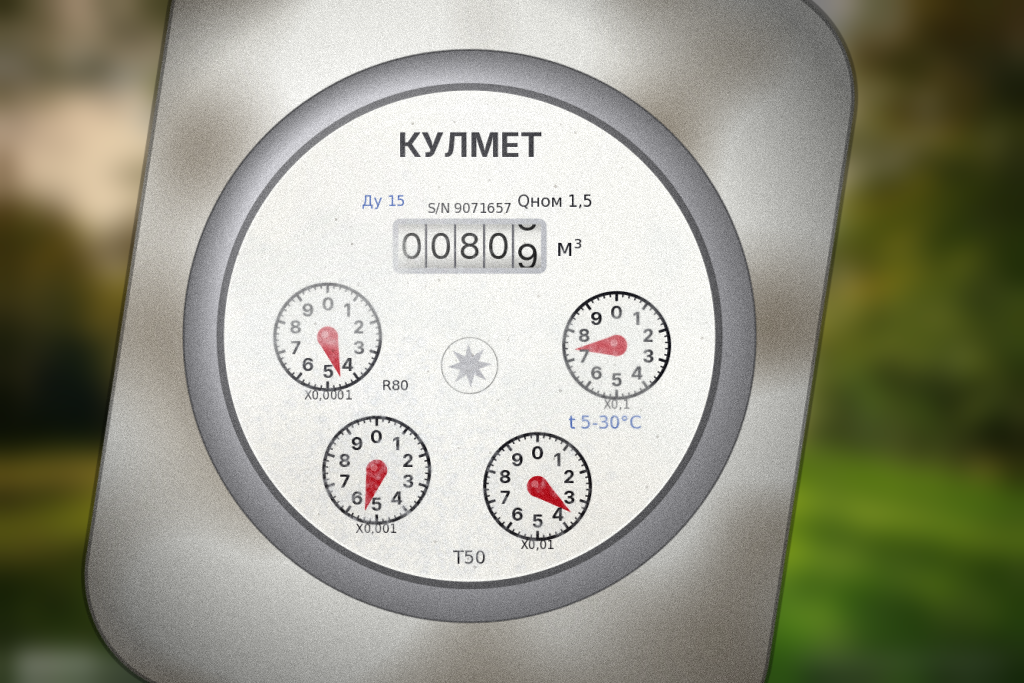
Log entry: 808.7354 (m³)
